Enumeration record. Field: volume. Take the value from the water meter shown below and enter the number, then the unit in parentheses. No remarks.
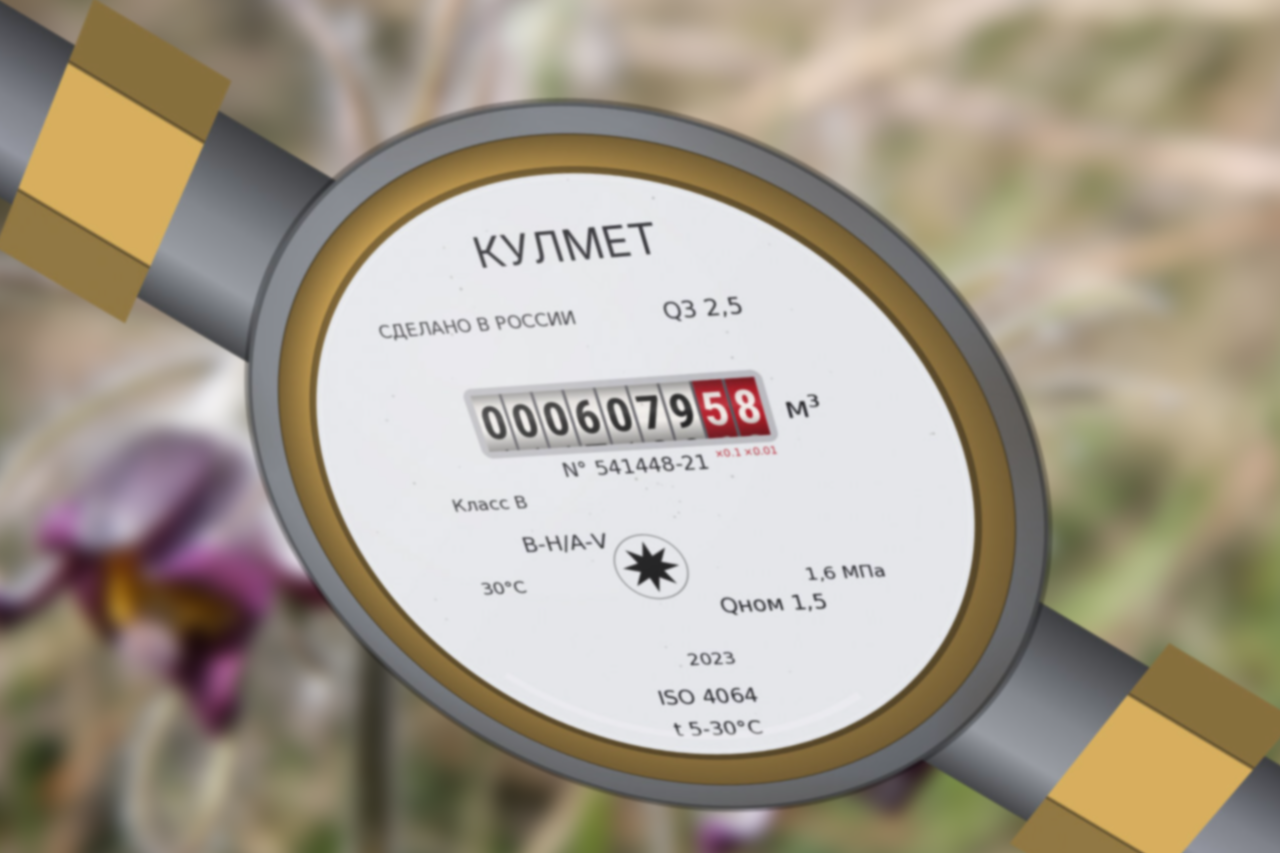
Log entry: 6079.58 (m³)
